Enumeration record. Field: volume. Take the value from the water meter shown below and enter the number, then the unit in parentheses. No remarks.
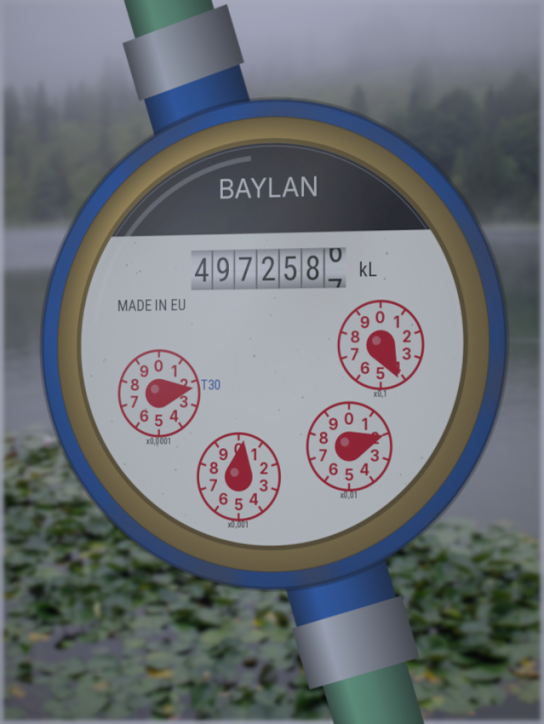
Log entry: 4972586.4202 (kL)
